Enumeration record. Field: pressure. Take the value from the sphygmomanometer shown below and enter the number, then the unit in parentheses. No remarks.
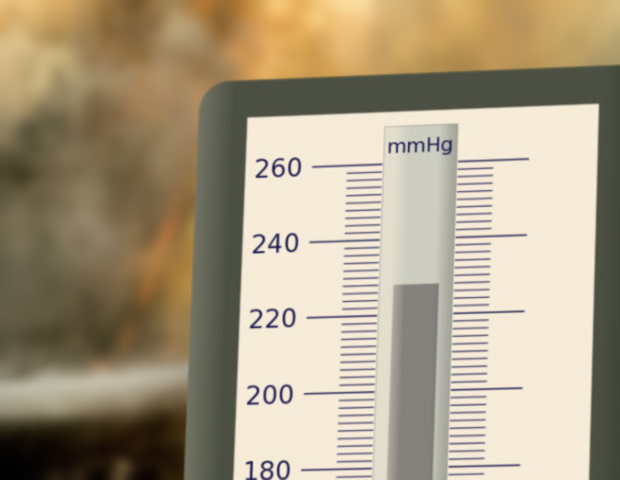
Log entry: 228 (mmHg)
